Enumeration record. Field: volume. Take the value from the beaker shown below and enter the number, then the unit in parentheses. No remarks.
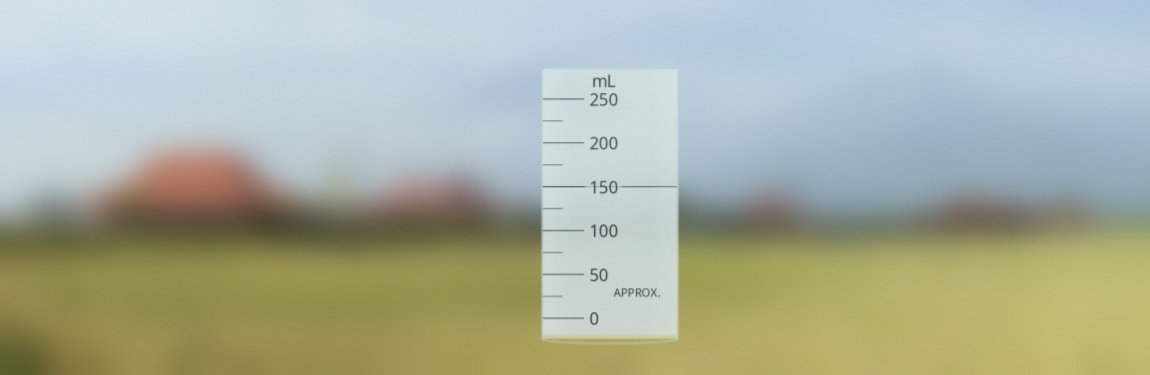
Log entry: 150 (mL)
